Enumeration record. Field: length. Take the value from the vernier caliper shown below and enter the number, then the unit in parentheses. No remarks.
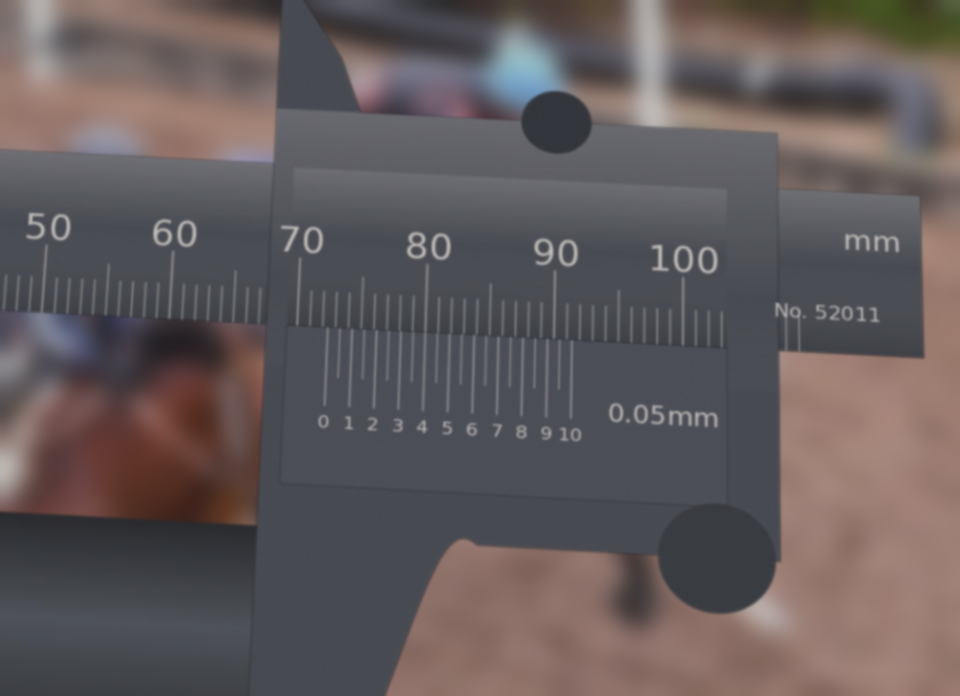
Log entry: 72.4 (mm)
